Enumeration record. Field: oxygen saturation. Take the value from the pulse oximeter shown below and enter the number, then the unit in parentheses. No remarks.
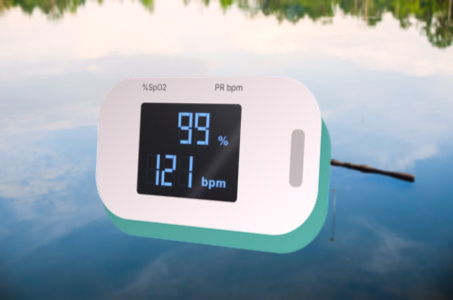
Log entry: 99 (%)
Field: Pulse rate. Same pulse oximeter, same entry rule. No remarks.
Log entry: 121 (bpm)
